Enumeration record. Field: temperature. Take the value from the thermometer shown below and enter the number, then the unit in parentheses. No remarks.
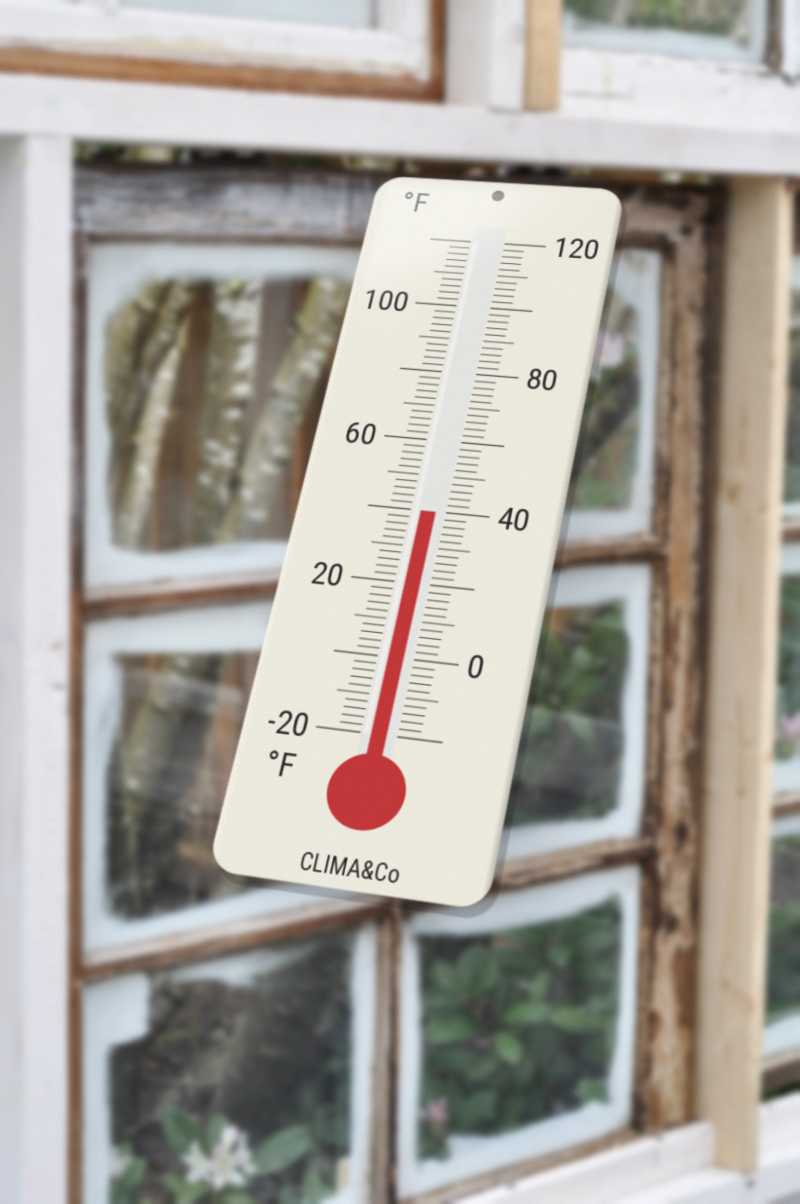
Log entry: 40 (°F)
